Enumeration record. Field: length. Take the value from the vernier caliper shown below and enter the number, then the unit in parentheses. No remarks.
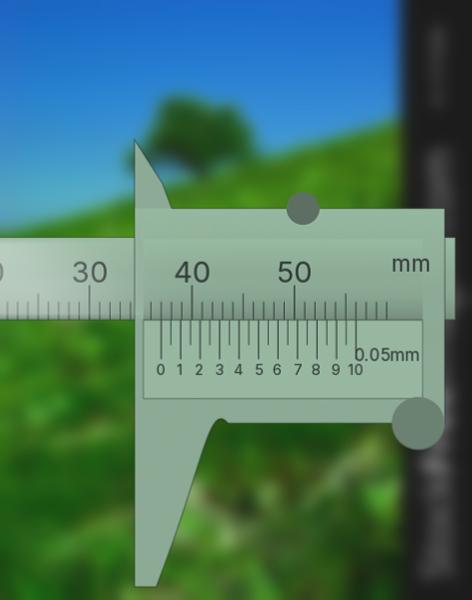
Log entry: 37.0 (mm)
